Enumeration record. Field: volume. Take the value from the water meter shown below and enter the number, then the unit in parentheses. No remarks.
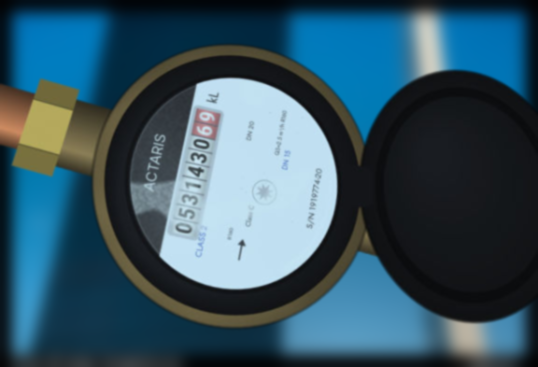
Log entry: 531430.69 (kL)
